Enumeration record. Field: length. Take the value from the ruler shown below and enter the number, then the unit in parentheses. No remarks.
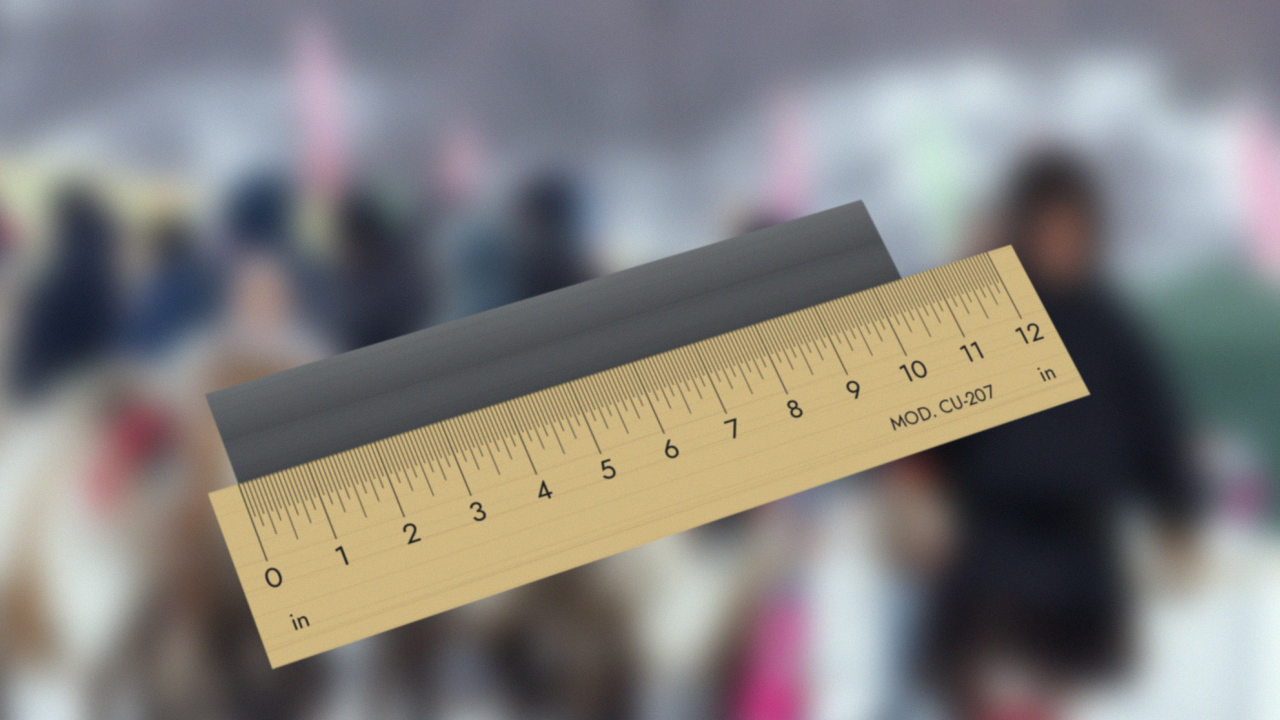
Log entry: 10.5 (in)
